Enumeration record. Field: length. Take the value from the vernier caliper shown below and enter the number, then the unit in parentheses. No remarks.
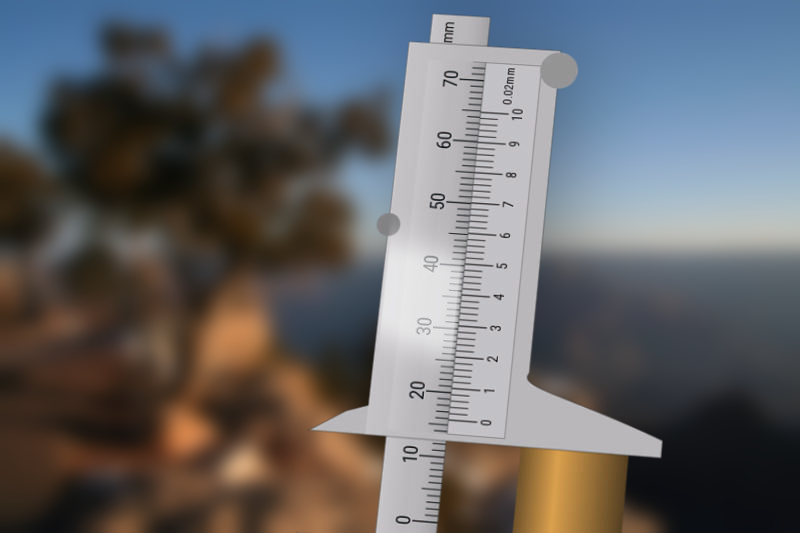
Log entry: 15.8 (mm)
